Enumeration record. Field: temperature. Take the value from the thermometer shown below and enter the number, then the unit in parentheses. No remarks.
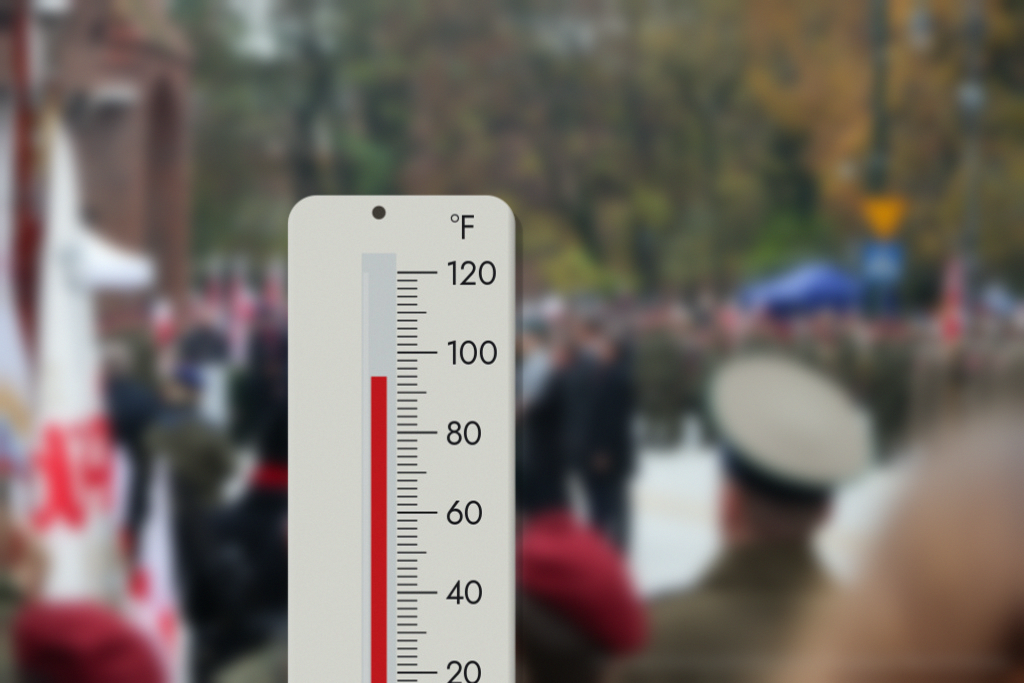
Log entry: 94 (°F)
